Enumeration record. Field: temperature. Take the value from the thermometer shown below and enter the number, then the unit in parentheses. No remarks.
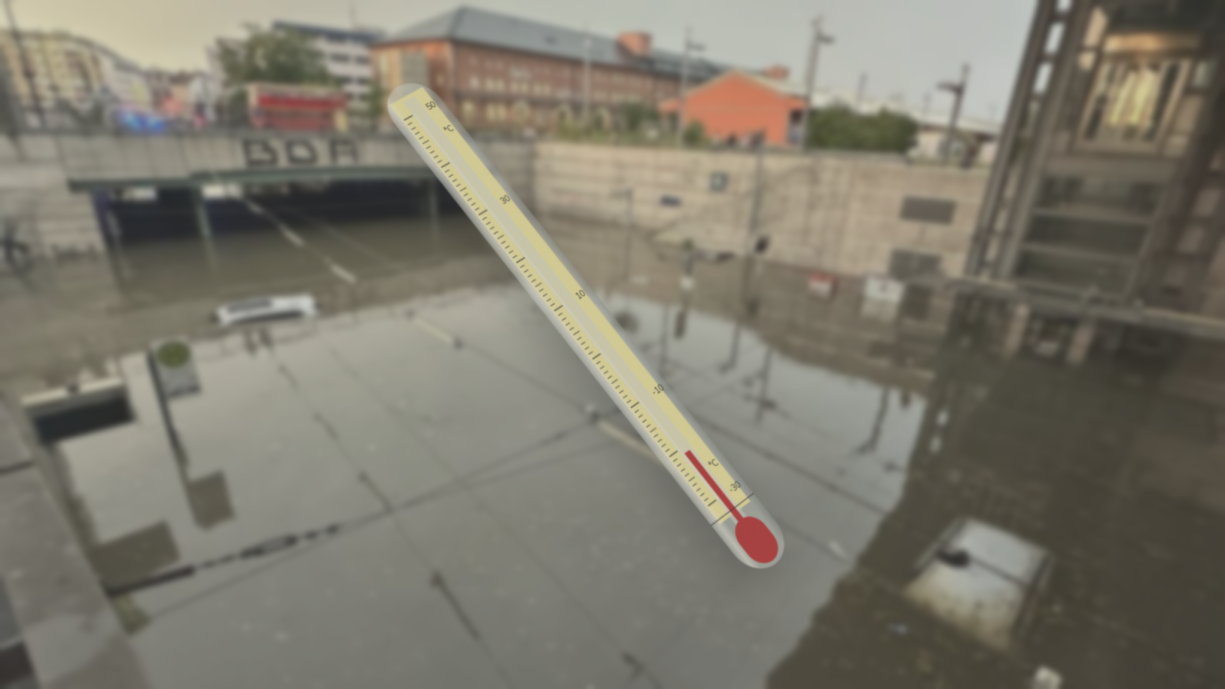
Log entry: -21 (°C)
